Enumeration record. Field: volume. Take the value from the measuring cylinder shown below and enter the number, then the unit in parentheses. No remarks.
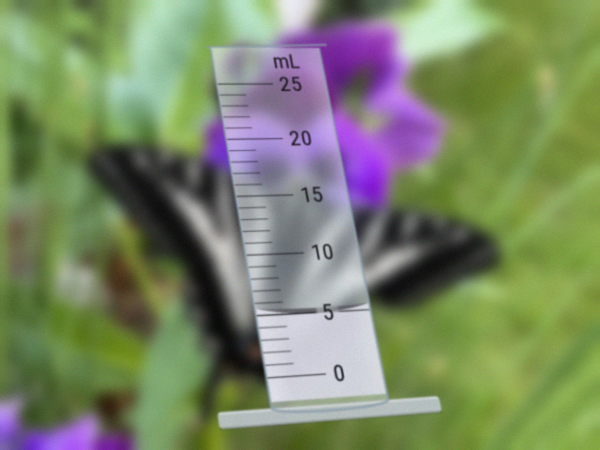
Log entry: 5 (mL)
